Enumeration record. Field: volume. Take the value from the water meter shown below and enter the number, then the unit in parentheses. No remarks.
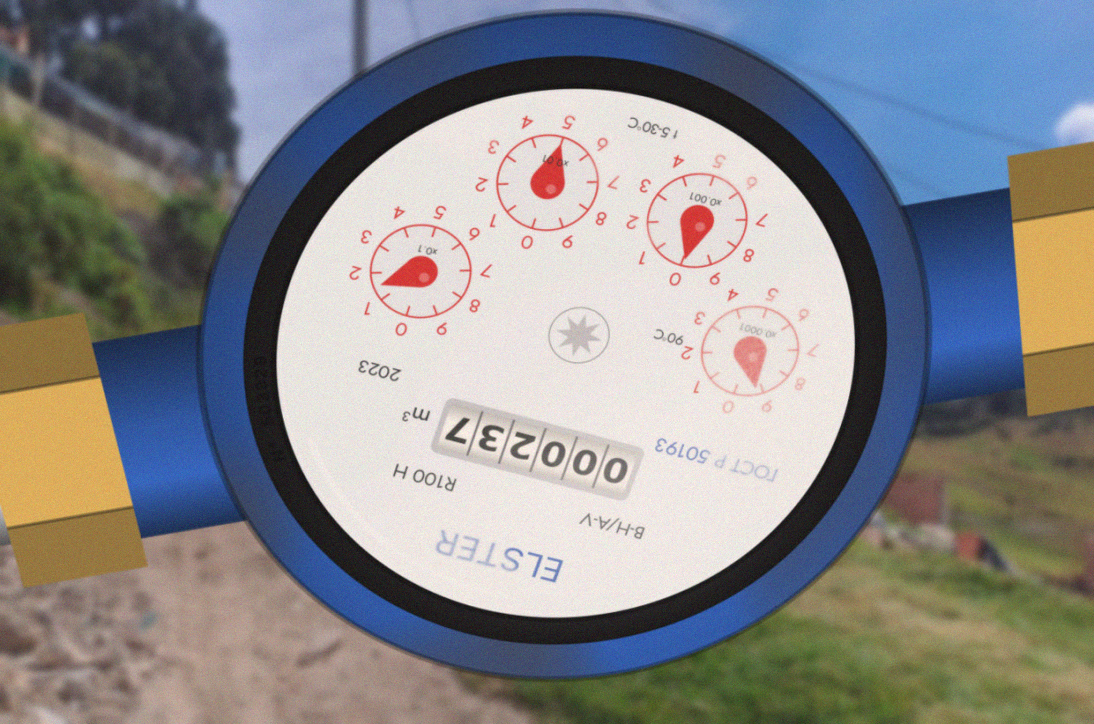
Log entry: 237.1499 (m³)
